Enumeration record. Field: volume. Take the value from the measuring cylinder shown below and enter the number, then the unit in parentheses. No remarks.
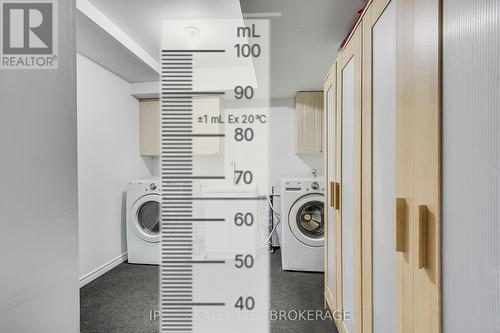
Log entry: 65 (mL)
